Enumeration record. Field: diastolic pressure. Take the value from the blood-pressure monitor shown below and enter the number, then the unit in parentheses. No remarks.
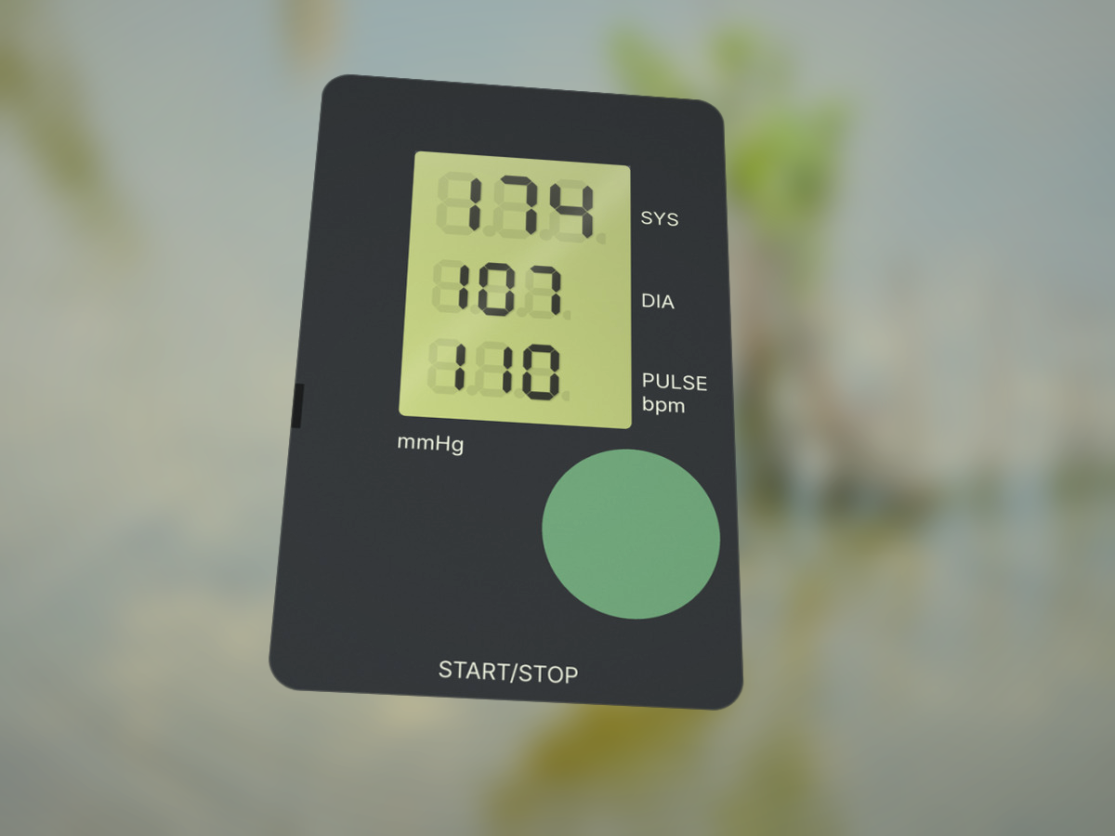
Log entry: 107 (mmHg)
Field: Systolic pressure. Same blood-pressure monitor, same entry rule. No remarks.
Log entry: 174 (mmHg)
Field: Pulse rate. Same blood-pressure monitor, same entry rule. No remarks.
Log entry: 110 (bpm)
